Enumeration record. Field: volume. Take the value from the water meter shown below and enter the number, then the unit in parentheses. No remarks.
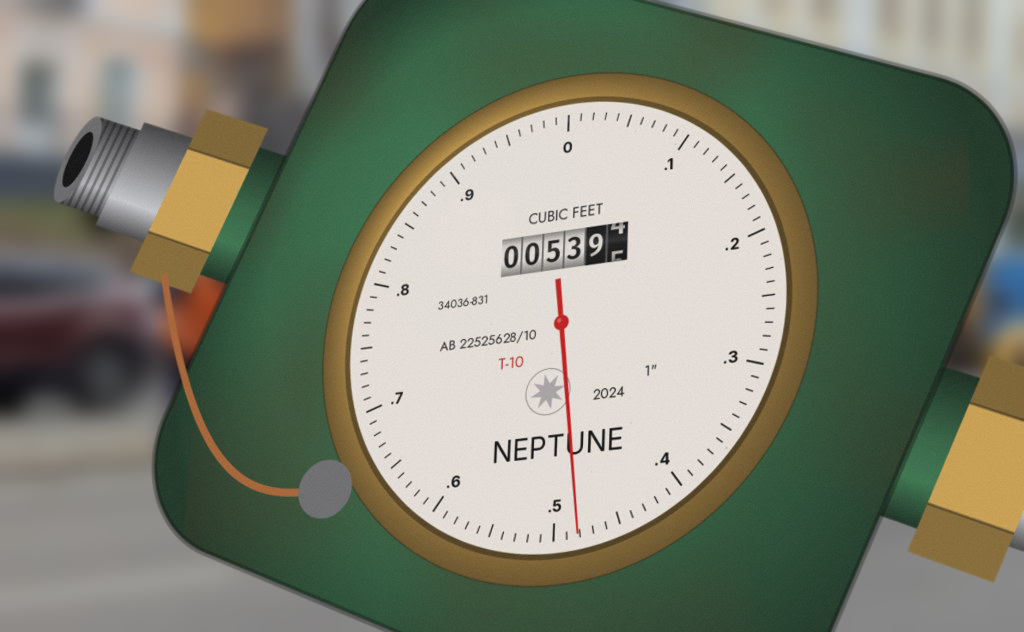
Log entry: 5394.48 (ft³)
